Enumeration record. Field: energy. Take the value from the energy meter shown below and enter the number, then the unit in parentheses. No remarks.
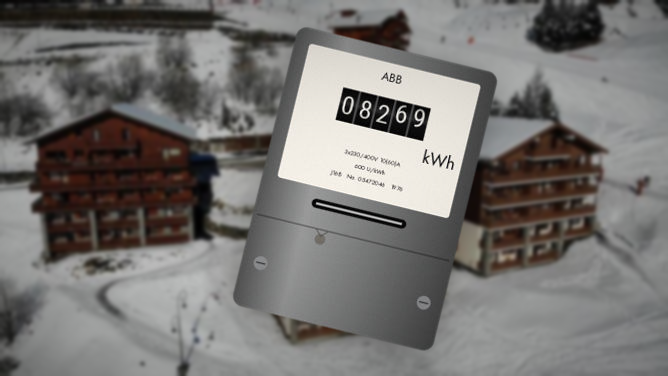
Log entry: 8269 (kWh)
